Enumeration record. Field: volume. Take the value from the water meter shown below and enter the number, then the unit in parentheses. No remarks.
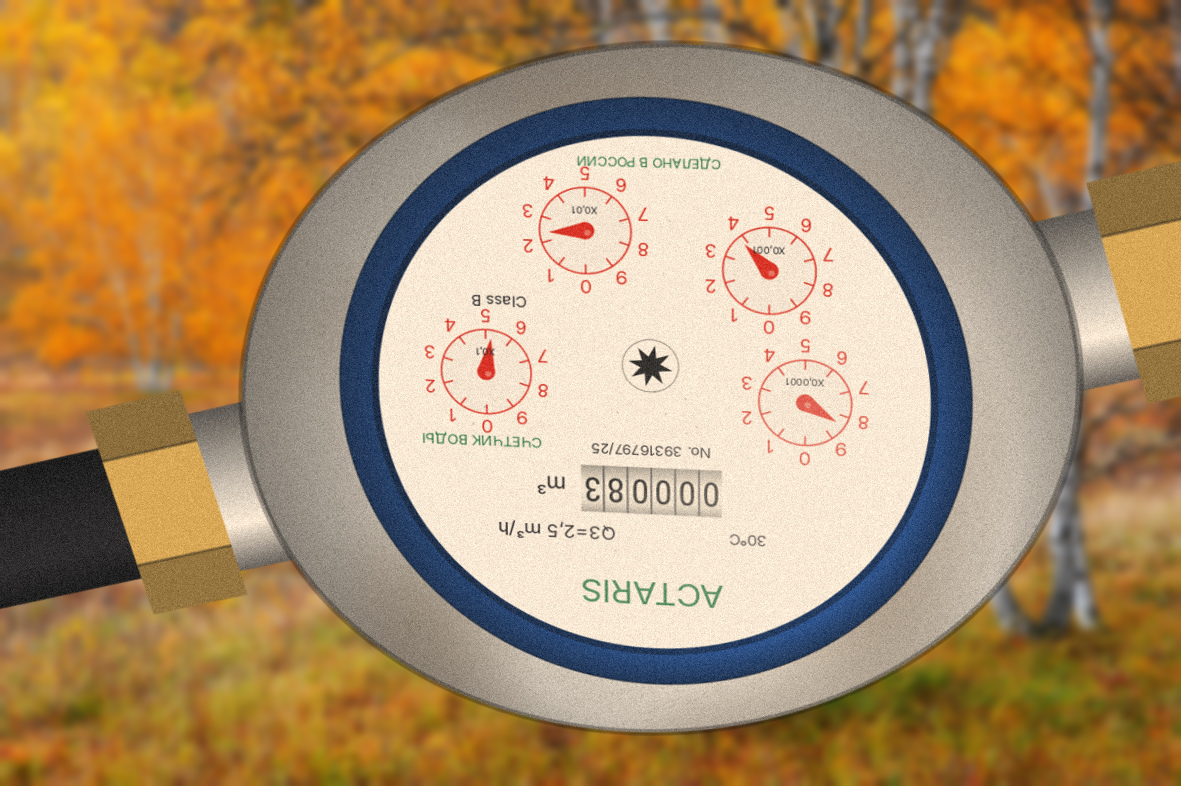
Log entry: 83.5238 (m³)
